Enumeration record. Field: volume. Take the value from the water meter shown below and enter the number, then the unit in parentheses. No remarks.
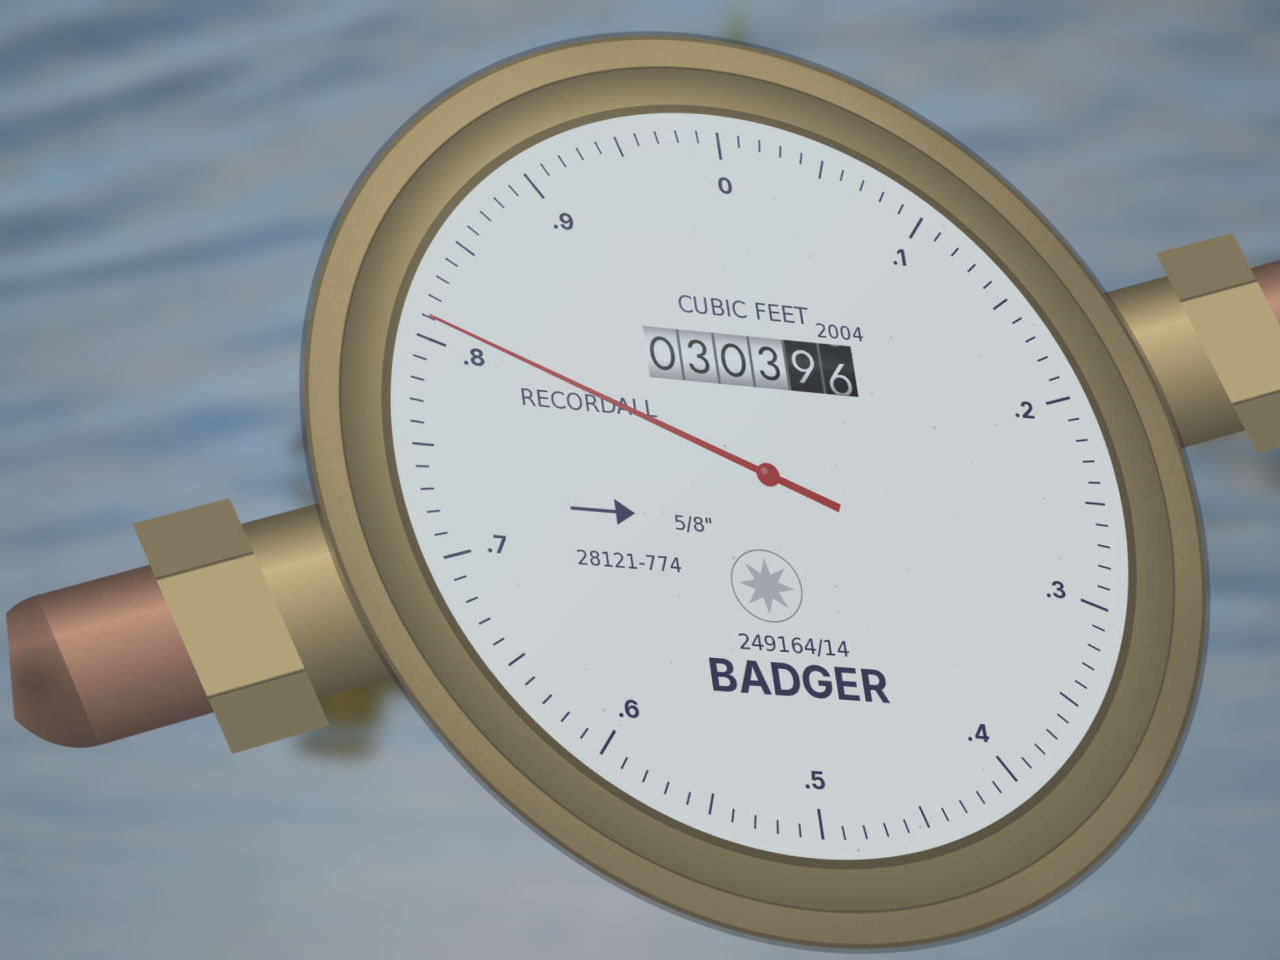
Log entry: 30395.81 (ft³)
